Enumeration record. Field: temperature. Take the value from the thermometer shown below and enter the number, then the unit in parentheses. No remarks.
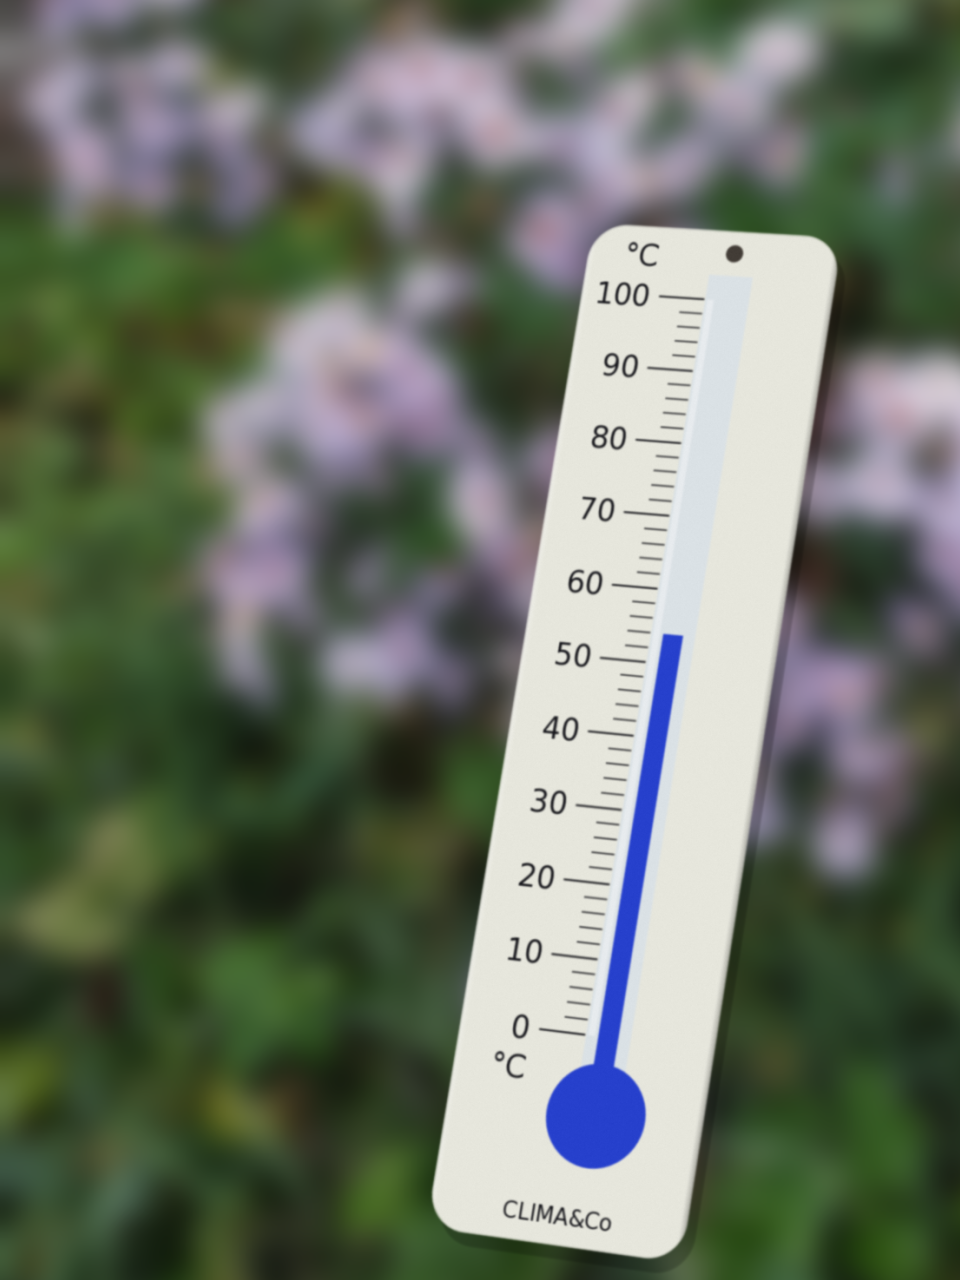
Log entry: 54 (°C)
